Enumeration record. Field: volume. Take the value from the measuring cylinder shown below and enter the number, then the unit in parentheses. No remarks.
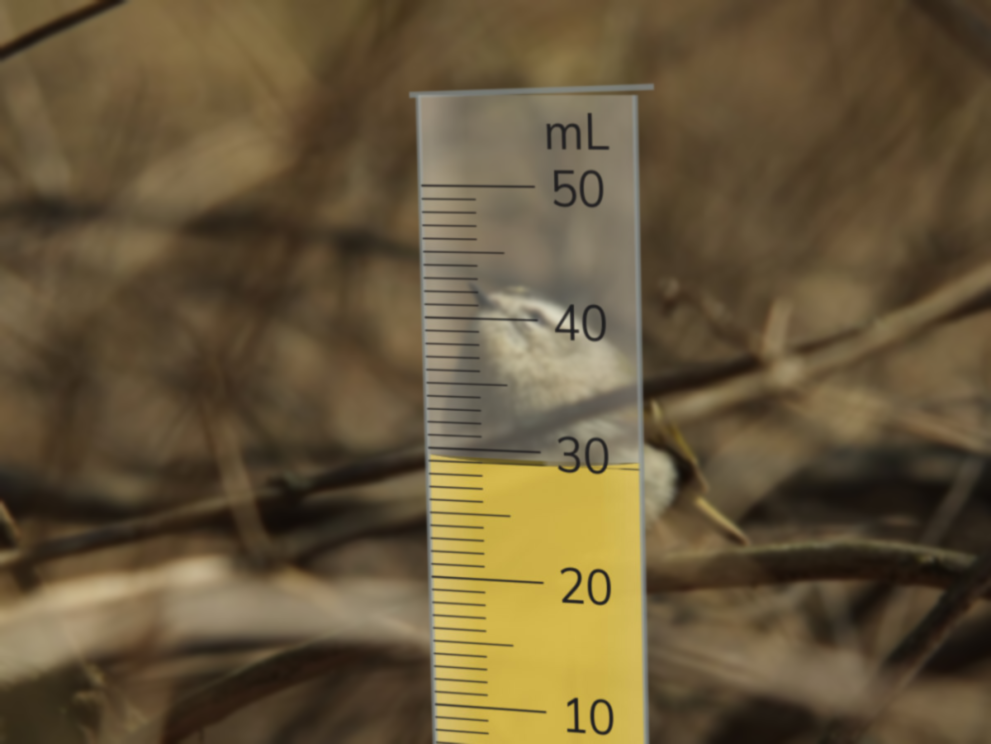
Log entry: 29 (mL)
